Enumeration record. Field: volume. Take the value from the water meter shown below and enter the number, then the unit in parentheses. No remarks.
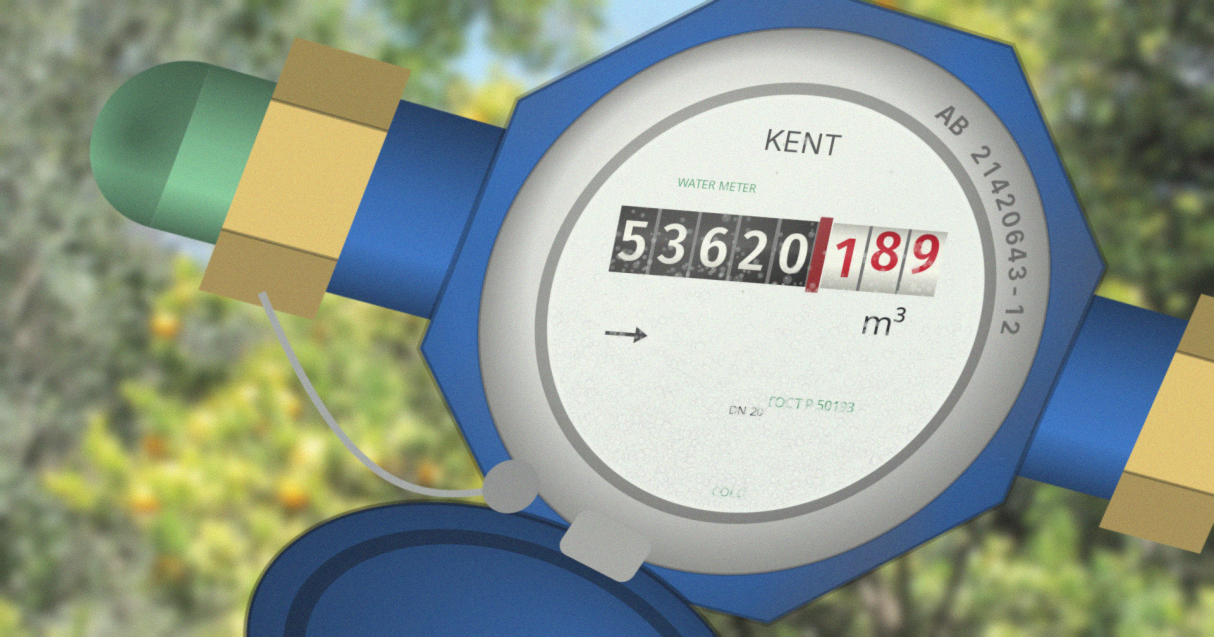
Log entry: 53620.189 (m³)
